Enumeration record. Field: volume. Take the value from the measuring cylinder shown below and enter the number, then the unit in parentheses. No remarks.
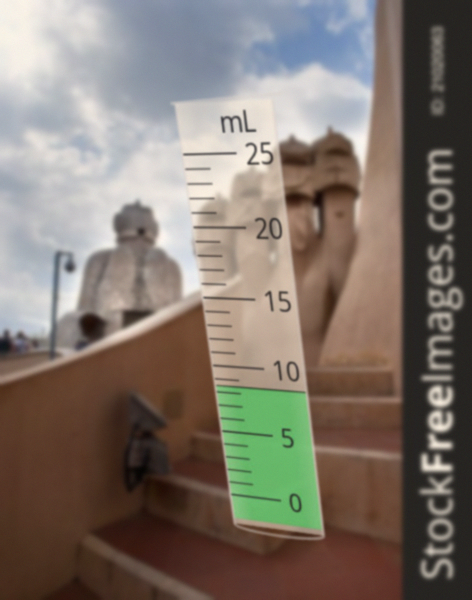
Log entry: 8.5 (mL)
